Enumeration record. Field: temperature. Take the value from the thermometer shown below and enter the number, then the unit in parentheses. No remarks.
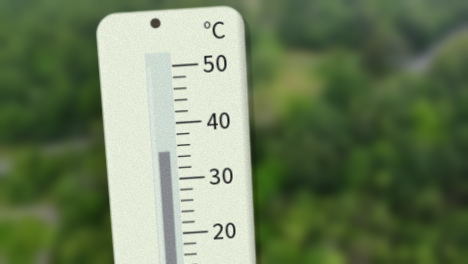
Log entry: 35 (°C)
